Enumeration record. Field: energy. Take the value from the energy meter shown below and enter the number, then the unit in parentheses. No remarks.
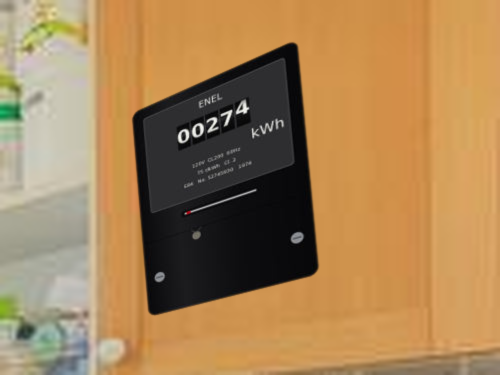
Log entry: 274 (kWh)
